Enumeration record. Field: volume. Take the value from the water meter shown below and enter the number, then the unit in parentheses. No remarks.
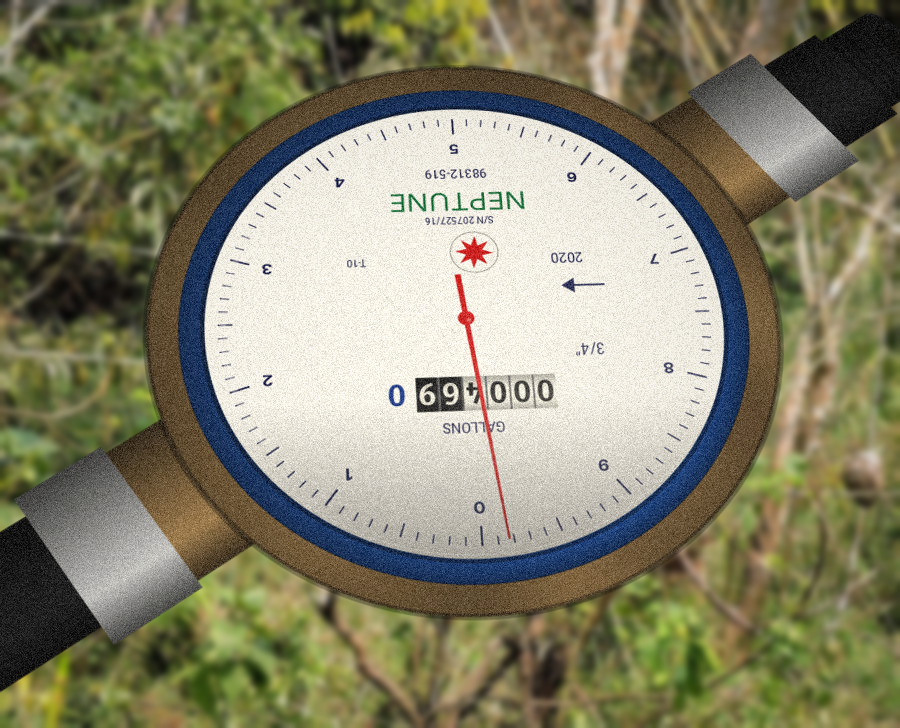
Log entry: 4689.8 (gal)
